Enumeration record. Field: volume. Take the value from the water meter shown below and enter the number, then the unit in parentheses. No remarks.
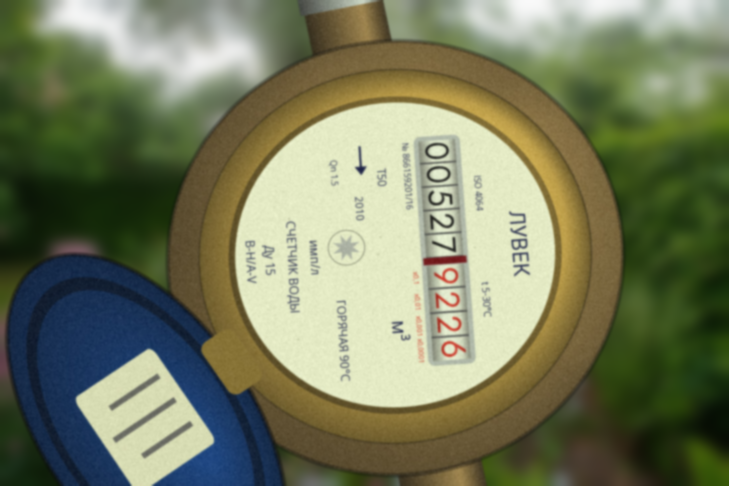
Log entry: 527.9226 (m³)
